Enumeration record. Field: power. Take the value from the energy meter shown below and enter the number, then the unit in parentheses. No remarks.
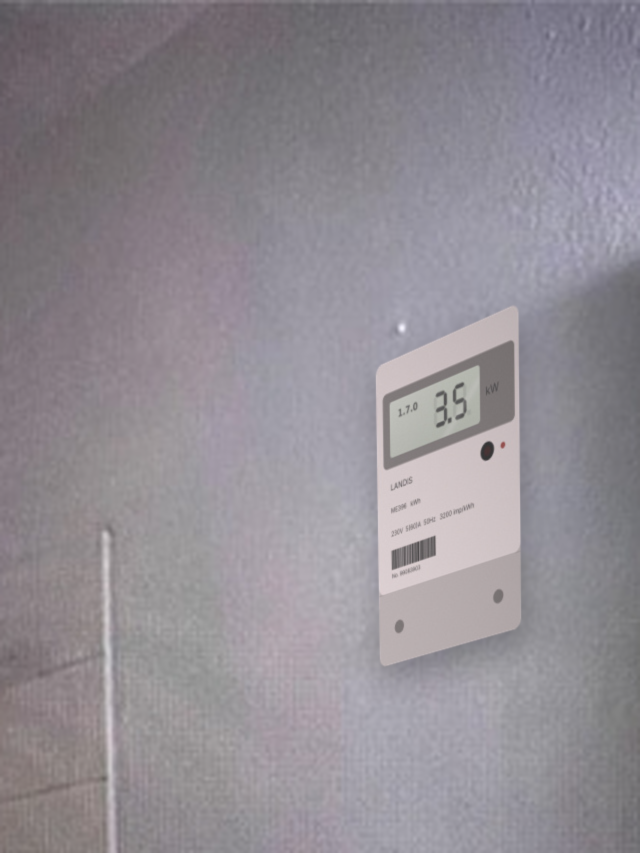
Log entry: 3.5 (kW)
